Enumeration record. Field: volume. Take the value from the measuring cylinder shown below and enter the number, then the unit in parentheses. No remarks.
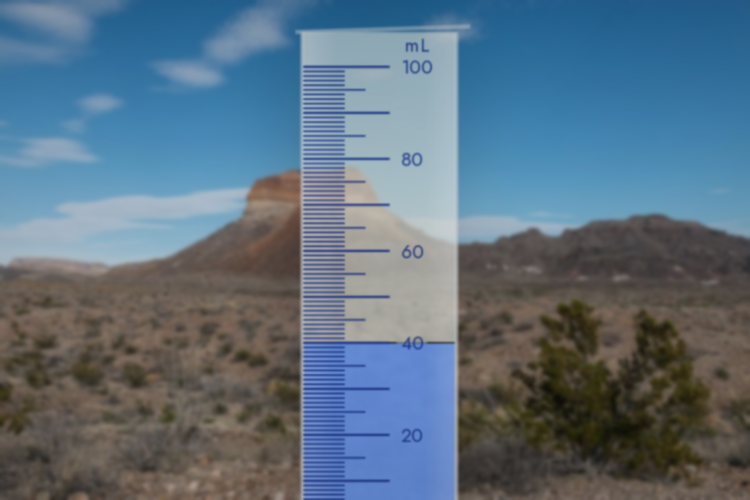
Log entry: 40 (mL)
